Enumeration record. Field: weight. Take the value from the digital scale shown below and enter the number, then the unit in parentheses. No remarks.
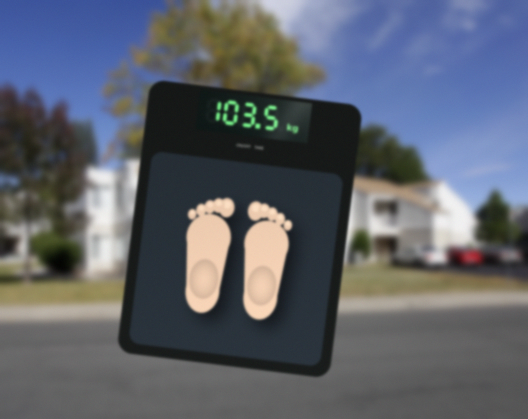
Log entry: 103.5 (kg)
